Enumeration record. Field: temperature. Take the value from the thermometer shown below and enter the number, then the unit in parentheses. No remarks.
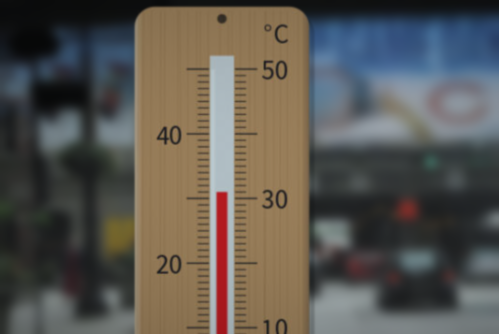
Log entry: 31 (°C)
